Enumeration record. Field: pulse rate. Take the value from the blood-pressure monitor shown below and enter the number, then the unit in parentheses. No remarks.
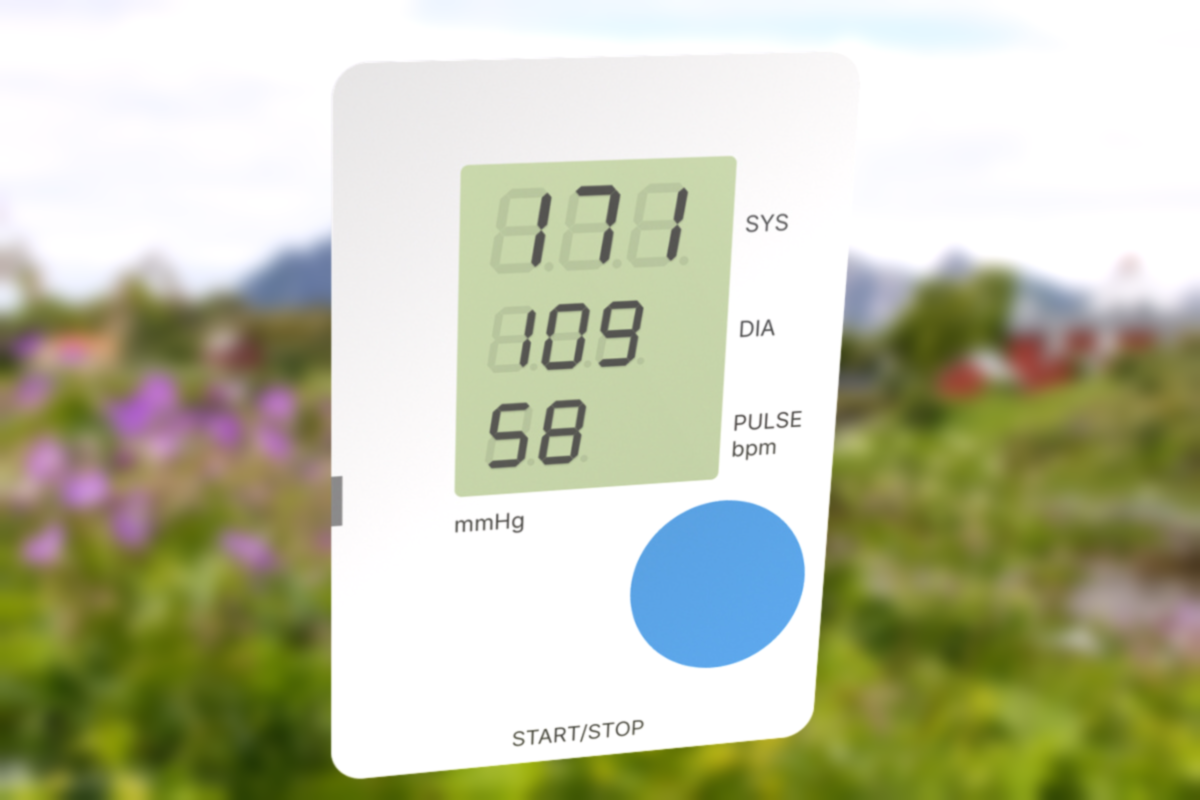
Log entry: 58 (bpm)
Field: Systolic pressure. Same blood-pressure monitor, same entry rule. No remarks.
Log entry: 171 (mmHg)
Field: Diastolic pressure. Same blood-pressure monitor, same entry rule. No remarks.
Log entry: 109 (mmHg)
